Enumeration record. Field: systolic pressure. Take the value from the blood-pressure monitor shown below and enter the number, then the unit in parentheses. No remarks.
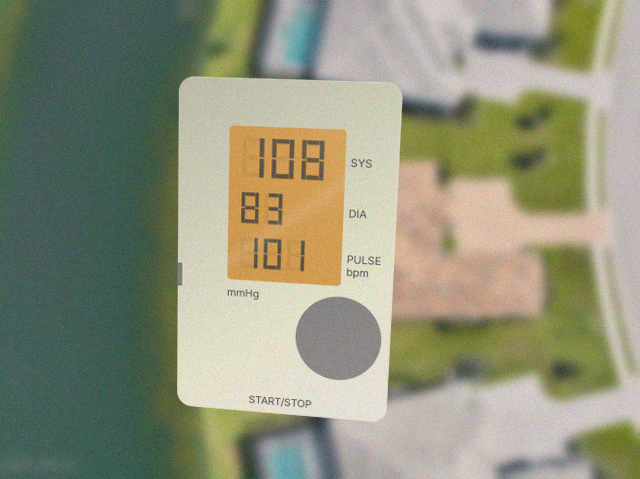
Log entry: 108 (mmHg)
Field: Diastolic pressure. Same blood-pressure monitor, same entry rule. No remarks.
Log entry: 83 (mmHg)
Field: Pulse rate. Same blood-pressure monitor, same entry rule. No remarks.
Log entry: 101 (bpm)
